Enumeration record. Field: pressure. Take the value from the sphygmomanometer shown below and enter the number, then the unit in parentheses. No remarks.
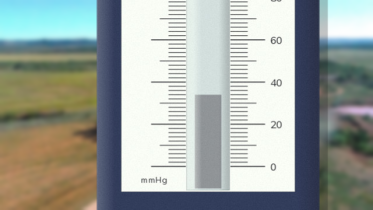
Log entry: 34 (mmHg)
